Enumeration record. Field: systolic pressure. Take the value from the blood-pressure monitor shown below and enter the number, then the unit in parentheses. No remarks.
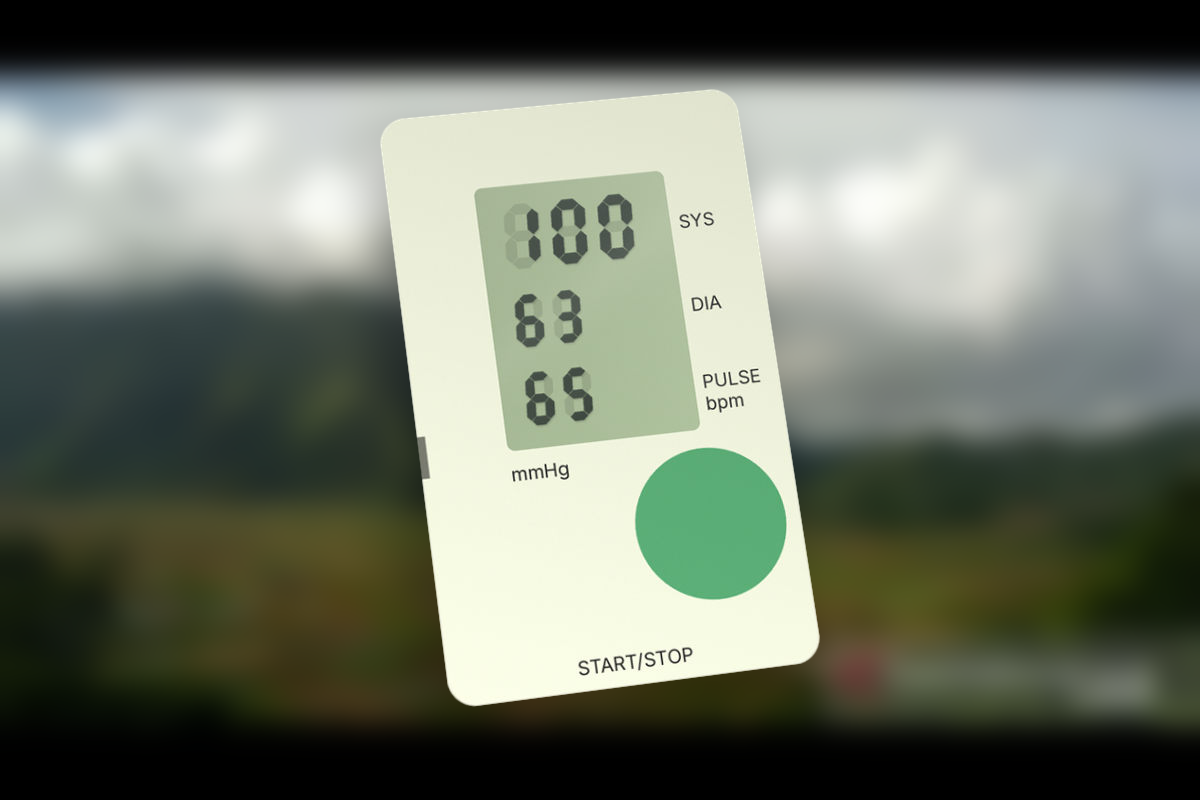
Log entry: 100 (mmHg)
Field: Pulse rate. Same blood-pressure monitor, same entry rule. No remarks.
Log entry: 65 (bpm)
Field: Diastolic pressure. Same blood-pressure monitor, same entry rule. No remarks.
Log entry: 63 (mmHg)
